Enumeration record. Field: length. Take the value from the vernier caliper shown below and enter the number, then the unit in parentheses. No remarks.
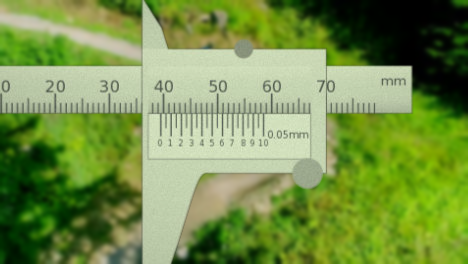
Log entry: 39.5 (mm)
